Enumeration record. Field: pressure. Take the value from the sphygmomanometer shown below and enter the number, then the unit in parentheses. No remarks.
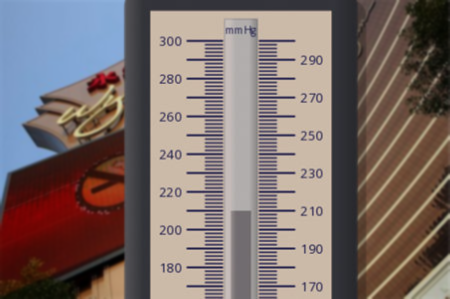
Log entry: 210 (mmHg)
